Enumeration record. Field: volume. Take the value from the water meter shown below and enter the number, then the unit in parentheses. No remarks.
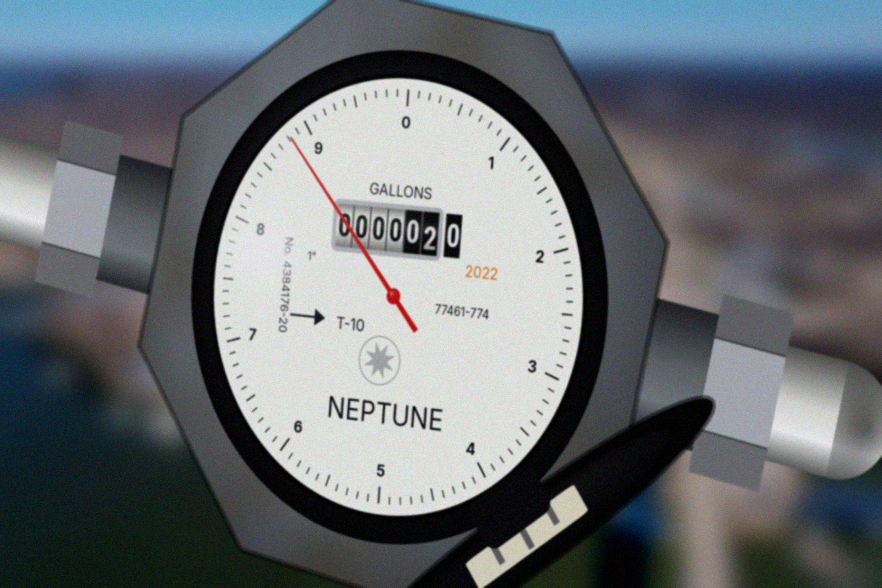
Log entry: 18.8 (gal)
